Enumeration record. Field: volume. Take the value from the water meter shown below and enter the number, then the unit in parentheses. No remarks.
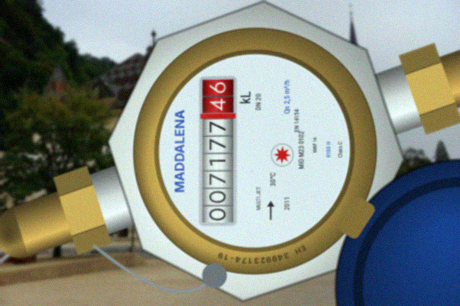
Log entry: 7177.46 (kL)
